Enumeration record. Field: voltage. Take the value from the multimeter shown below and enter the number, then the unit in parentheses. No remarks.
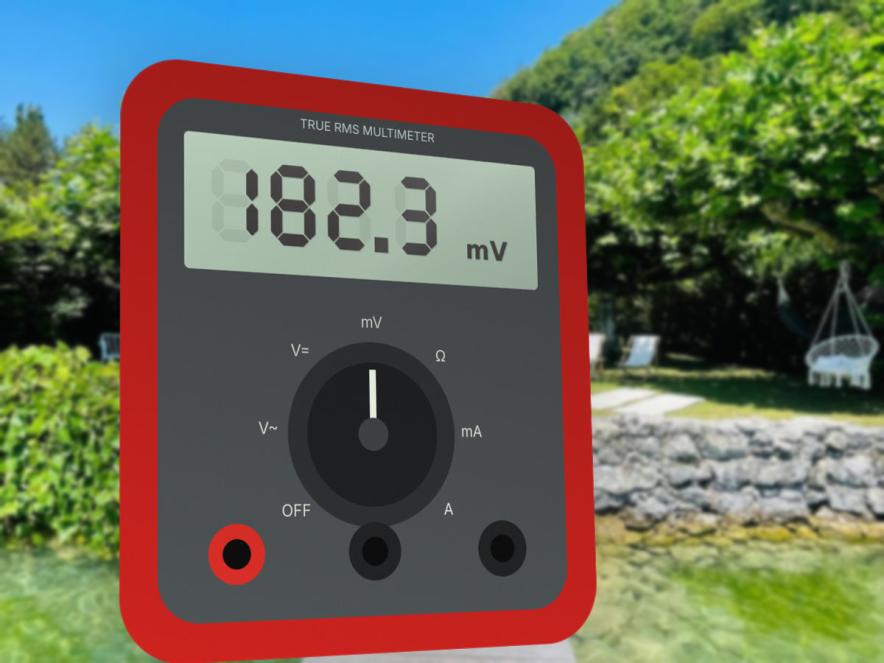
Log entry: 182.3 (mV)
